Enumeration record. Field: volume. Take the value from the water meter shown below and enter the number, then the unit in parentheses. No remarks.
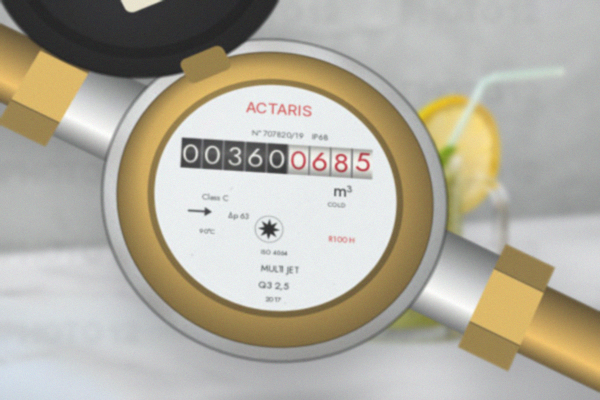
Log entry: 360.0685 (m³)
